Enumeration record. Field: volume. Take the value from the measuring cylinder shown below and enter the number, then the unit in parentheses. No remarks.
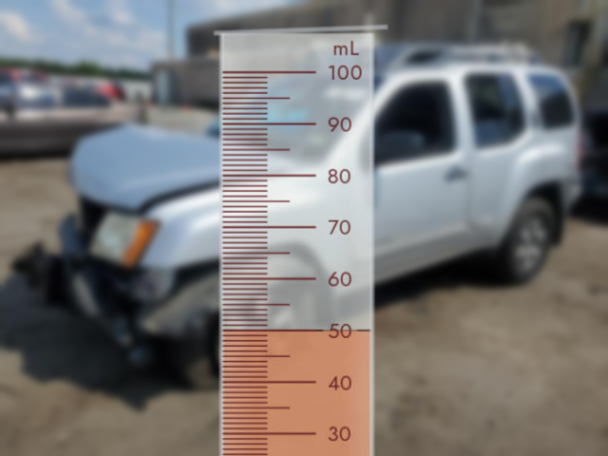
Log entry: 50 (mL)
